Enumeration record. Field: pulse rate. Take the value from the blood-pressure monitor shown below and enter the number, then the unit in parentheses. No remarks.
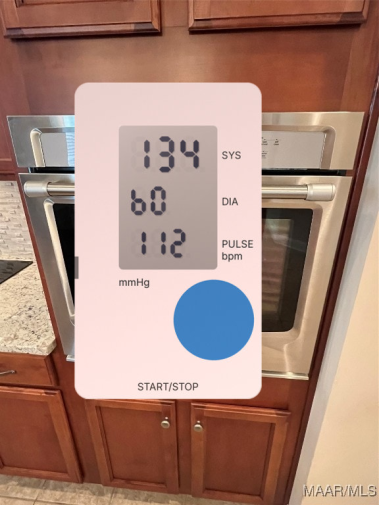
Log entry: 112 (bpm)
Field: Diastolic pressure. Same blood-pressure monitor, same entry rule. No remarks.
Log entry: 60 (mmHg)
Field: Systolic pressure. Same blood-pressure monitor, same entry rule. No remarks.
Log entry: 134 (mmHg)
